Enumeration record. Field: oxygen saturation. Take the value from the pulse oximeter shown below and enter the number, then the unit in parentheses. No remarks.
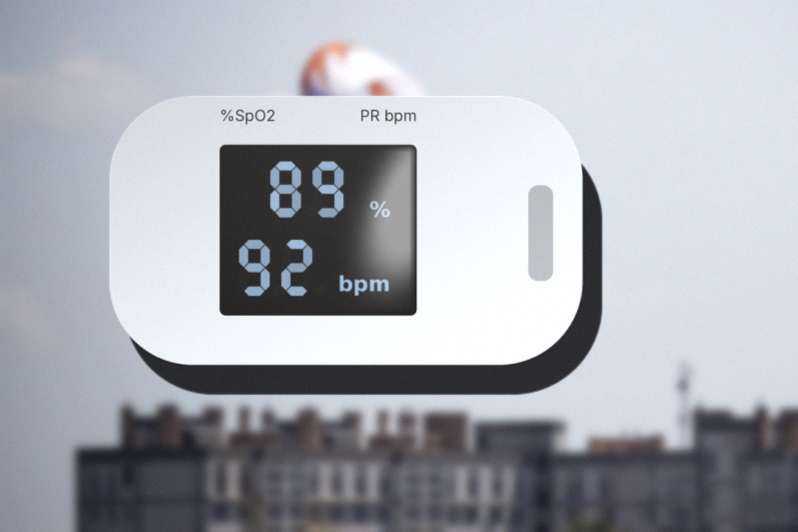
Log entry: 89 (%)
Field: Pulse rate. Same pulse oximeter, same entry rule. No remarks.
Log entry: 92 (bpm)
